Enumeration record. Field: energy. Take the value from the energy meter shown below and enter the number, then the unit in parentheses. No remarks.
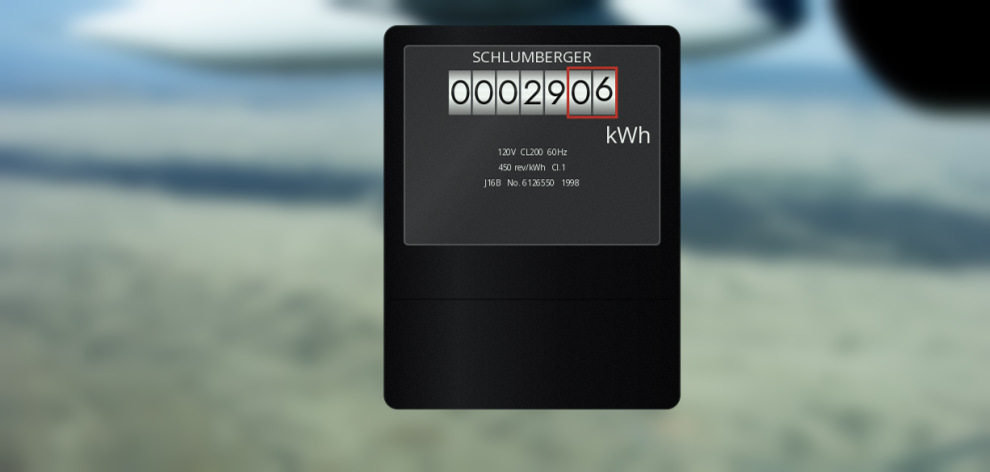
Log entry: 29.06 (kWh)
